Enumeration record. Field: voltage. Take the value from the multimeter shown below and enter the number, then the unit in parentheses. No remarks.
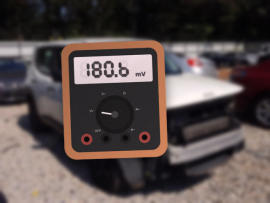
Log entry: 180.6 (mV)
